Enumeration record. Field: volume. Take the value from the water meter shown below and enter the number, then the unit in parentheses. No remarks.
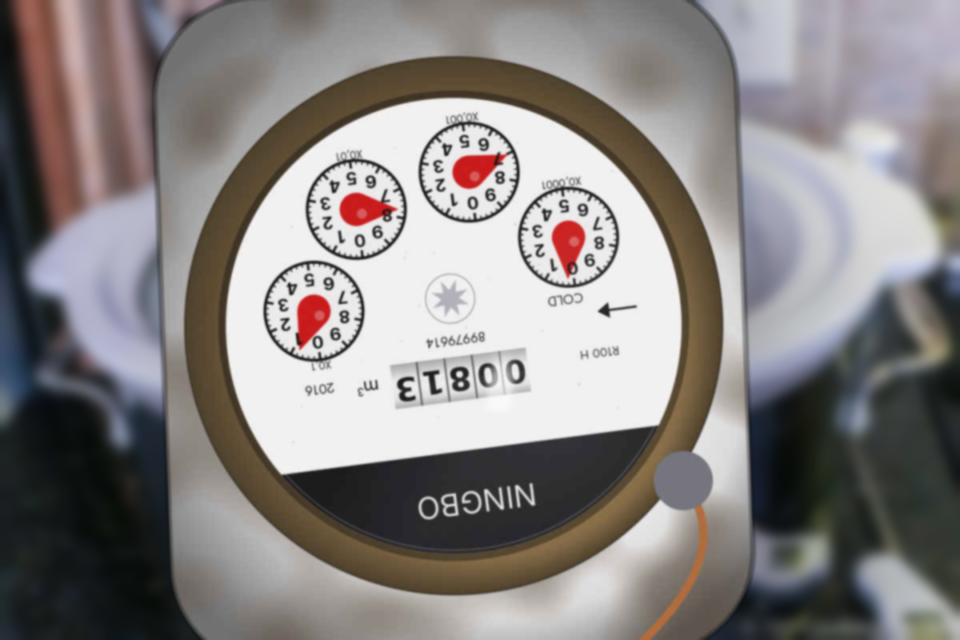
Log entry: 813.0770 (m³)
